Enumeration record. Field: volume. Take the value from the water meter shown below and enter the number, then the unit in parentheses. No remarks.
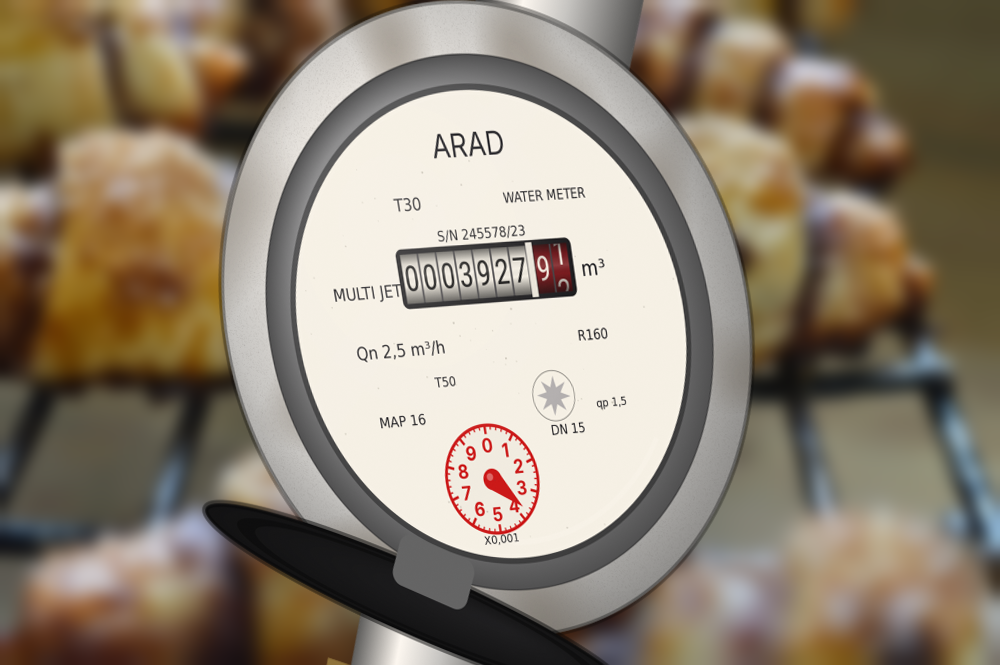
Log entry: 3927.913 (m³)
